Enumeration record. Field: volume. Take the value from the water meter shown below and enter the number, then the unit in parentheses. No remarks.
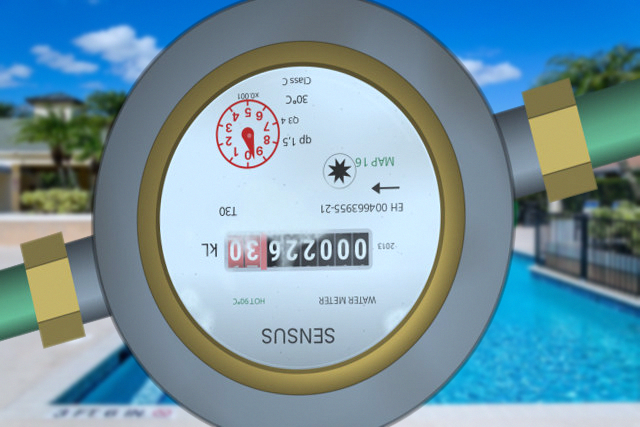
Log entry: 226.299 (kL)
